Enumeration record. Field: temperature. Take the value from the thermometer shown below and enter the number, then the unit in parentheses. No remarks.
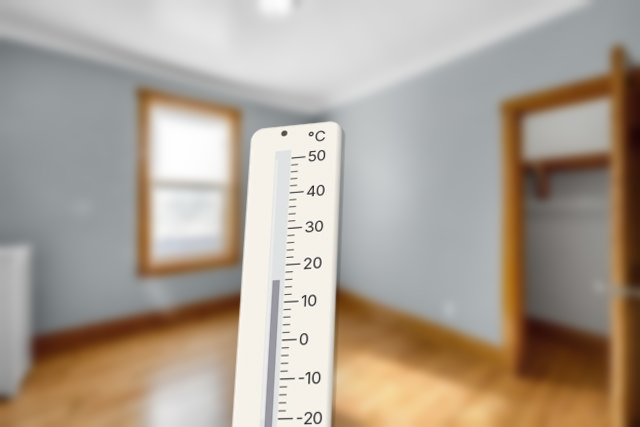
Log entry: 16 (°C)
